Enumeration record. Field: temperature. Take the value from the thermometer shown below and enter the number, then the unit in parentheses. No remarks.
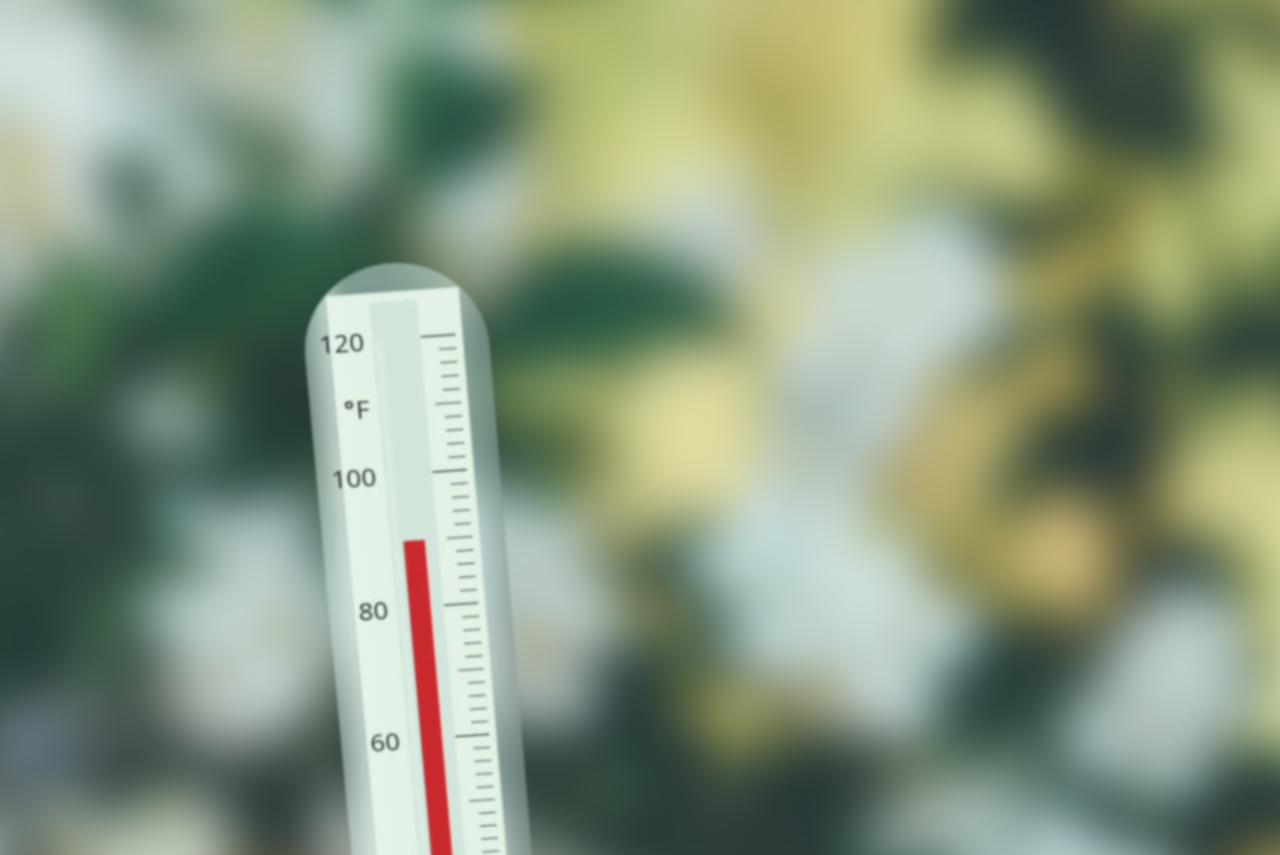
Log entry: 90 (°F)
